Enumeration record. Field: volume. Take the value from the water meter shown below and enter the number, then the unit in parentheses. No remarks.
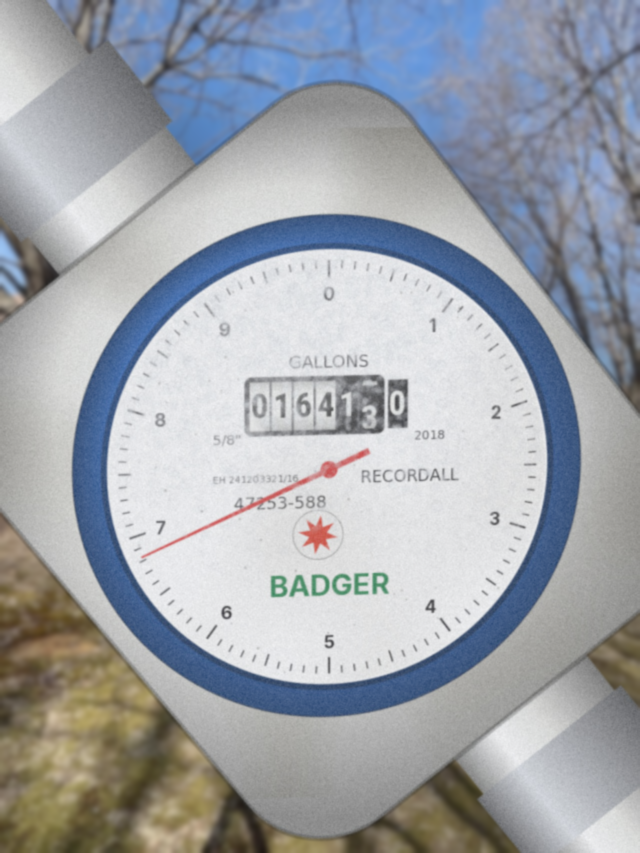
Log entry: 164126.8 (gal)
